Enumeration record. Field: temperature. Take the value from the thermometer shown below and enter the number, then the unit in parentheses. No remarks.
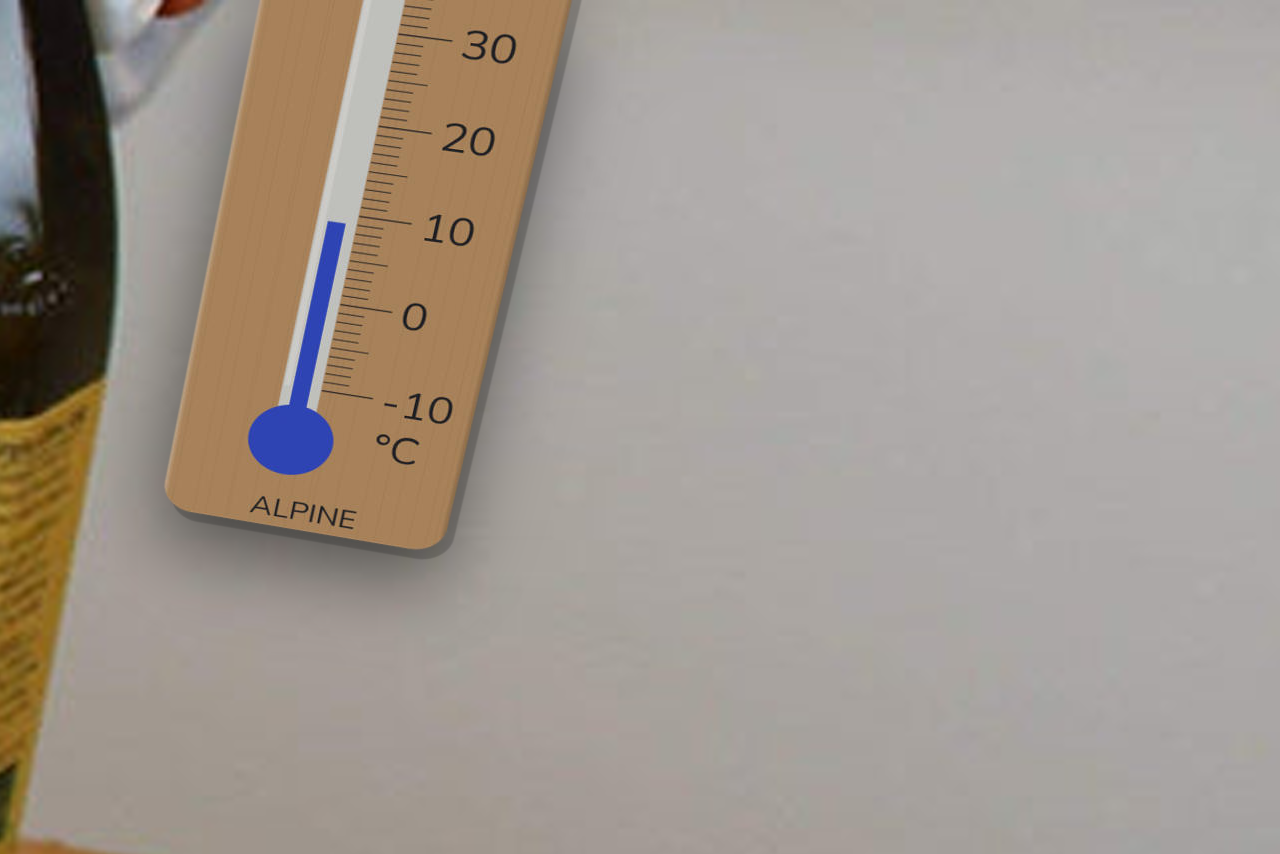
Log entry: 9 (°C)
